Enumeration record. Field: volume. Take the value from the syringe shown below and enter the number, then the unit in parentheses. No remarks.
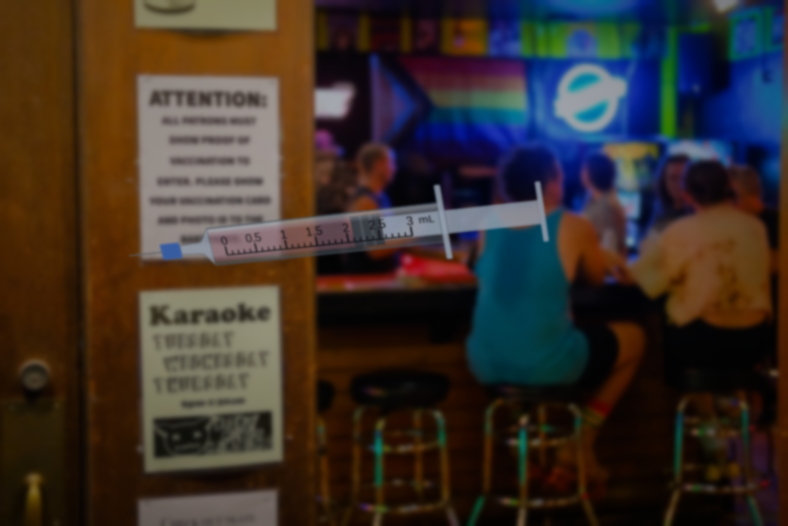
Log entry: 2.1 (mL)
